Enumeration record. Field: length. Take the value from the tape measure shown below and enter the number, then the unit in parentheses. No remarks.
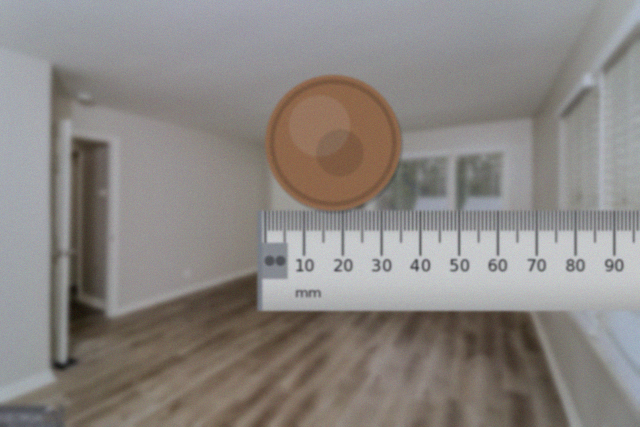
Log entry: 35 (mm)
